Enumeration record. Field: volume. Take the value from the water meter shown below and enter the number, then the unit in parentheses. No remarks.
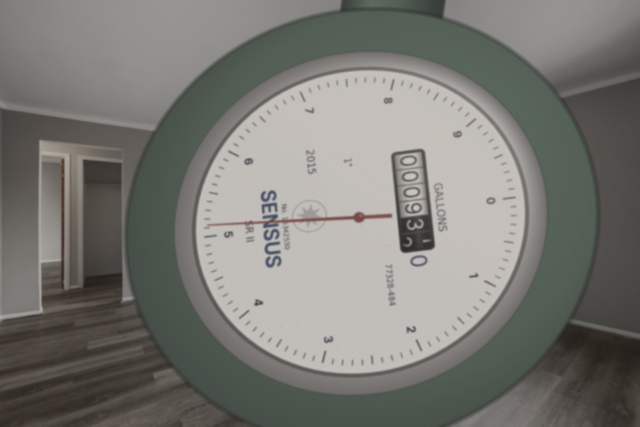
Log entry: 9315.1 (gal)
